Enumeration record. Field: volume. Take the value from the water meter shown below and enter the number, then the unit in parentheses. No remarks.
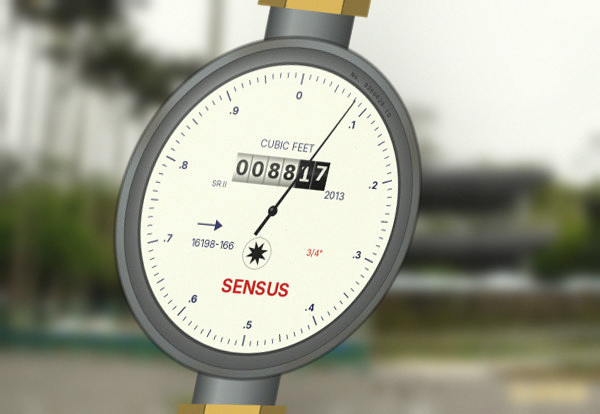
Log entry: 8817.08 (ft³)
